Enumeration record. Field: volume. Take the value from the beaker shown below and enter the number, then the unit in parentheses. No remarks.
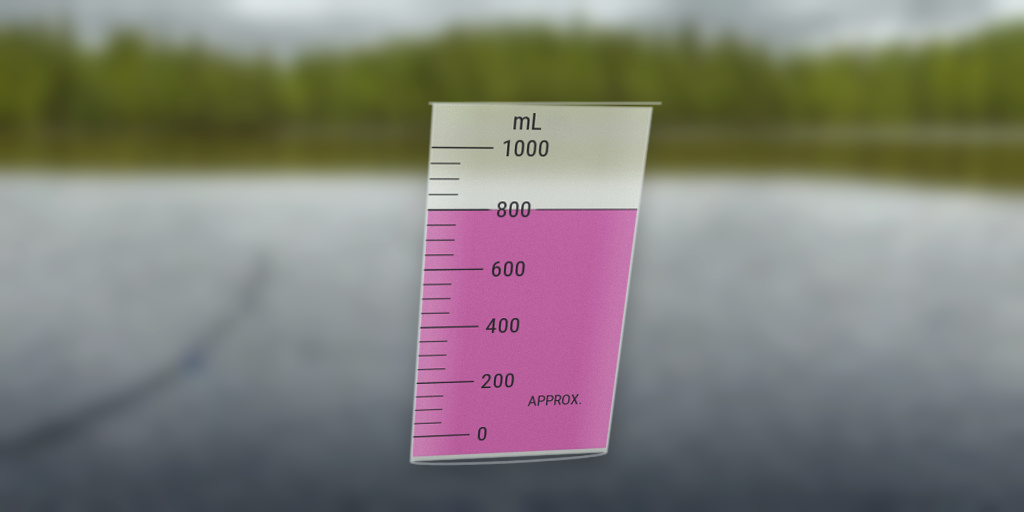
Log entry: 800 (mL)
